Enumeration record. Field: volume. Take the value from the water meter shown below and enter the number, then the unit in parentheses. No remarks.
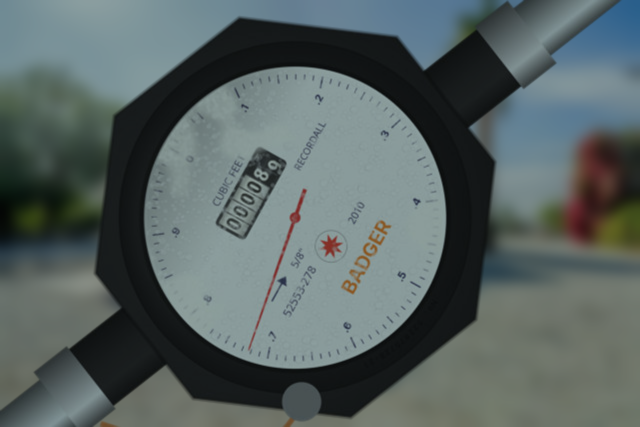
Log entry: 88.72 (ft³)
